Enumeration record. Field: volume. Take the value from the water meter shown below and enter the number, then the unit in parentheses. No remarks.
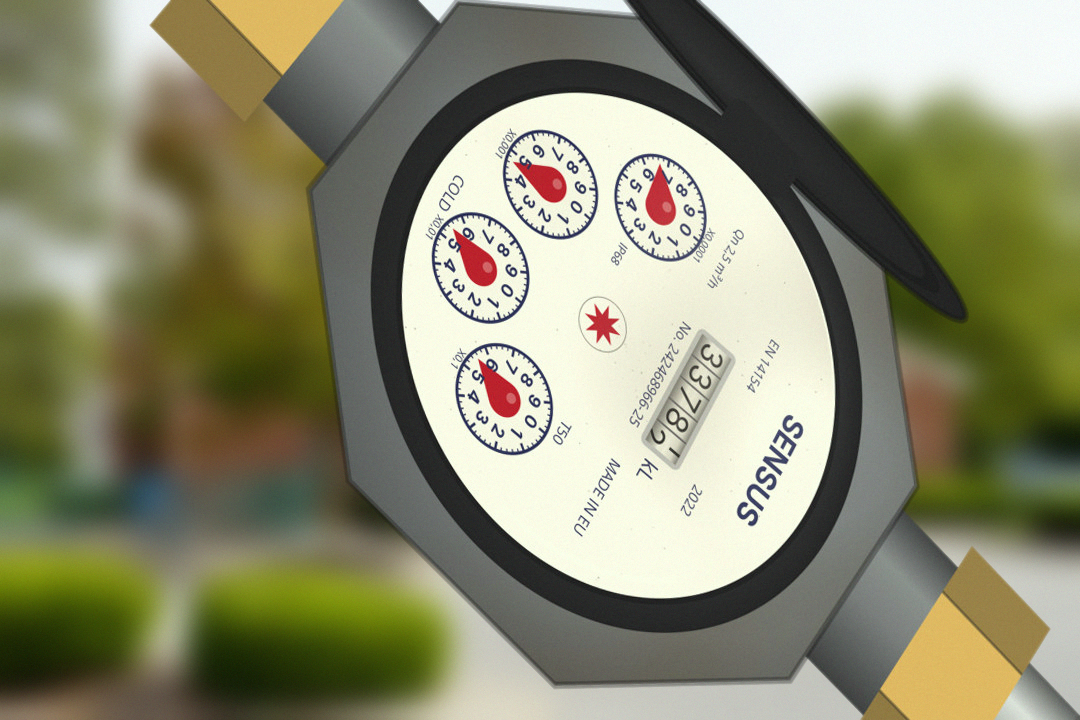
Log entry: 33781.5546 (kL)
